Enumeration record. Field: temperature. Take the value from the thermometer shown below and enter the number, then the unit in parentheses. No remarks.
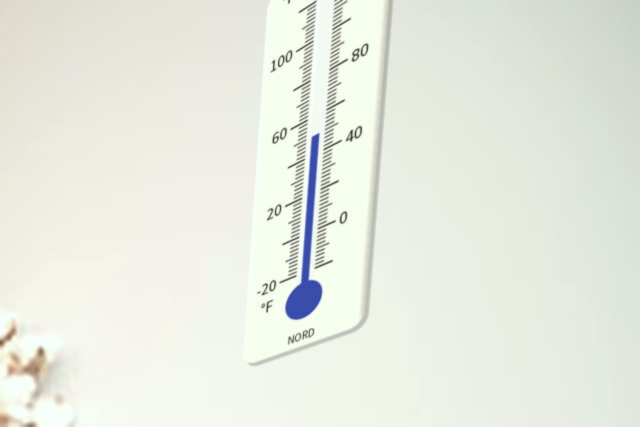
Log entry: 50 (°F)
